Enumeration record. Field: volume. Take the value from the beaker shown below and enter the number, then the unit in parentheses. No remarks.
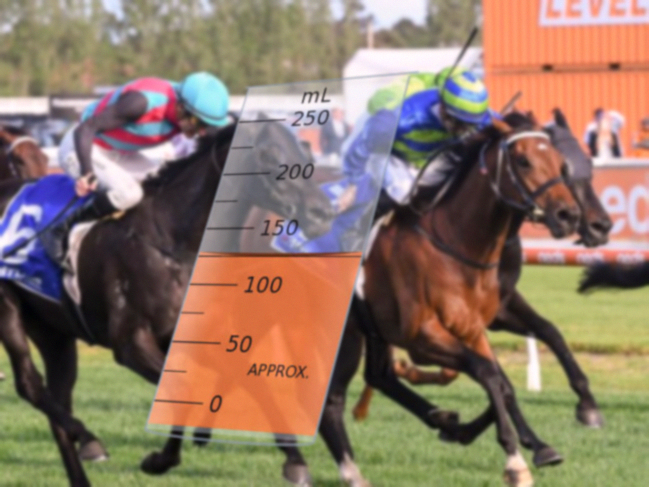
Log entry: 125 (mL)
